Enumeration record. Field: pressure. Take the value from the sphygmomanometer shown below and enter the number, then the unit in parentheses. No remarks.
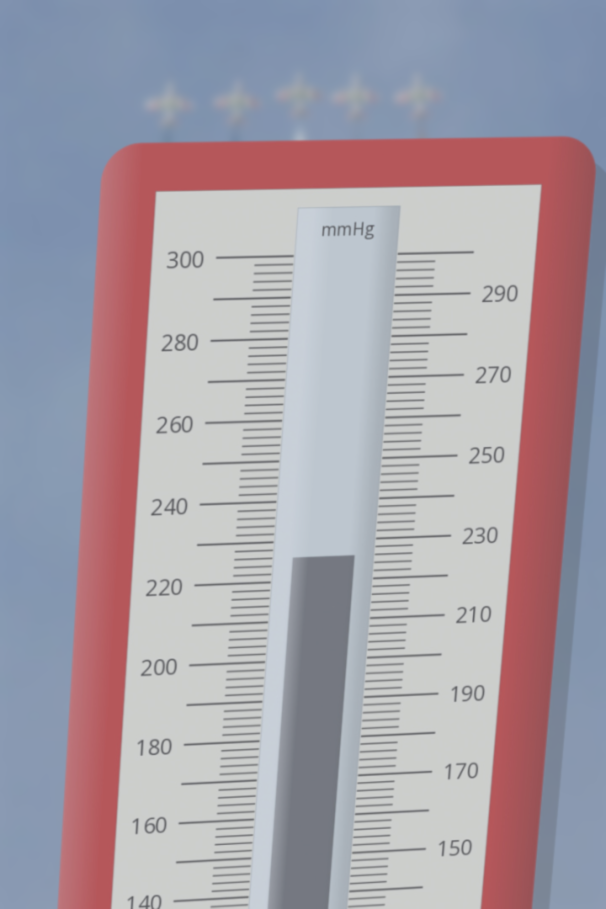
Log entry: 226 (mmHg)
